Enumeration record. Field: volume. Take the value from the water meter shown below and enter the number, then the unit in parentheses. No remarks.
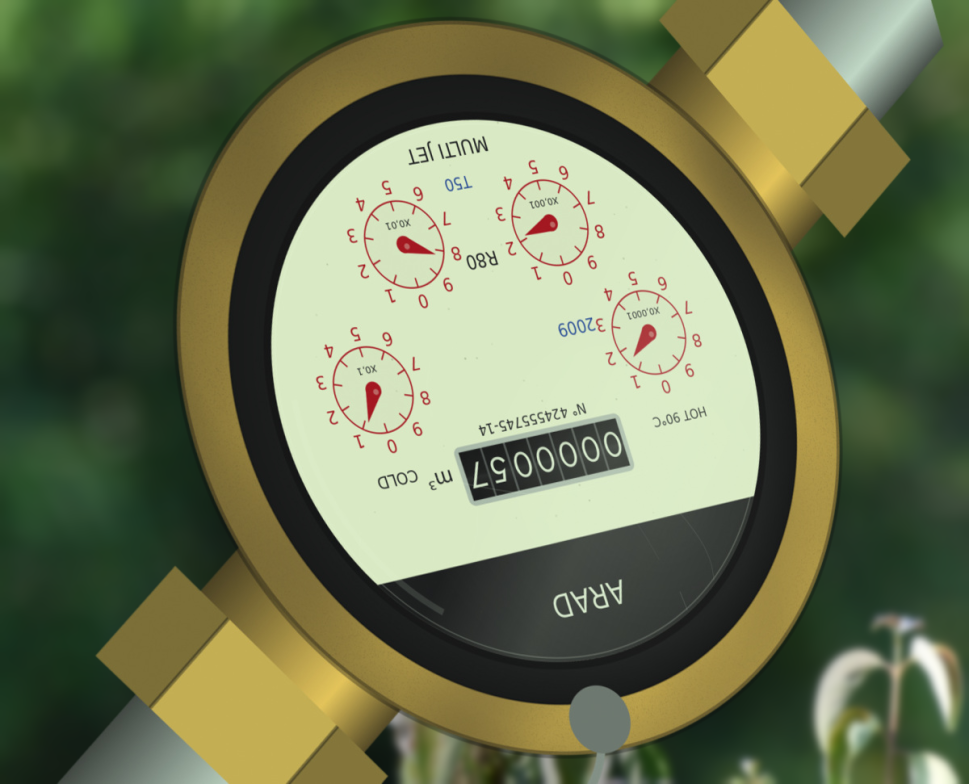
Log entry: 57.0821 (m³)
